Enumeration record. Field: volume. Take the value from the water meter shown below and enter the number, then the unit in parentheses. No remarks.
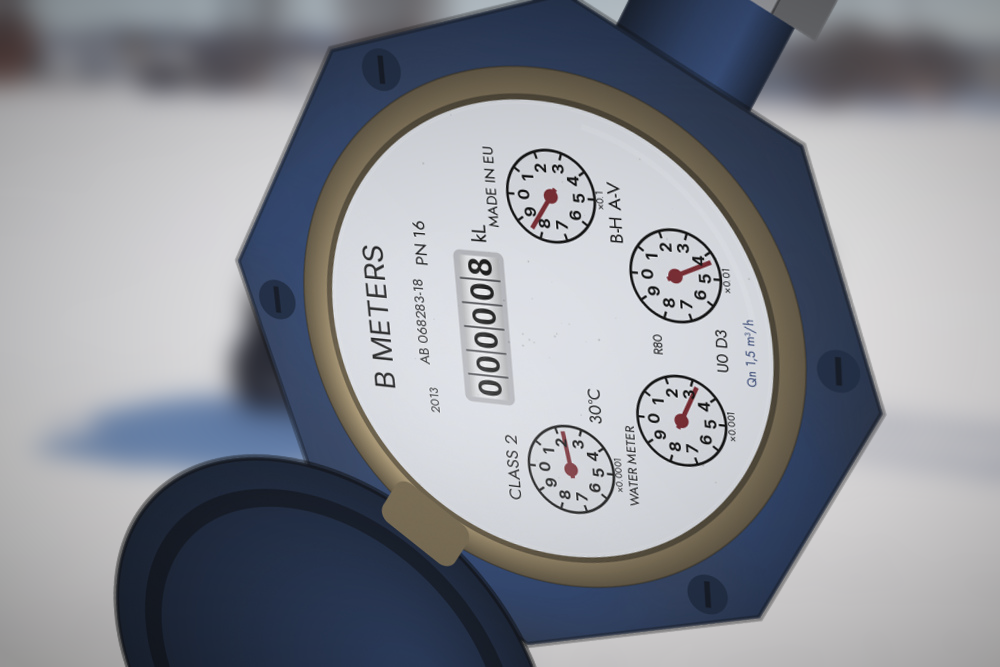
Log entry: 8.8432 (kL)
